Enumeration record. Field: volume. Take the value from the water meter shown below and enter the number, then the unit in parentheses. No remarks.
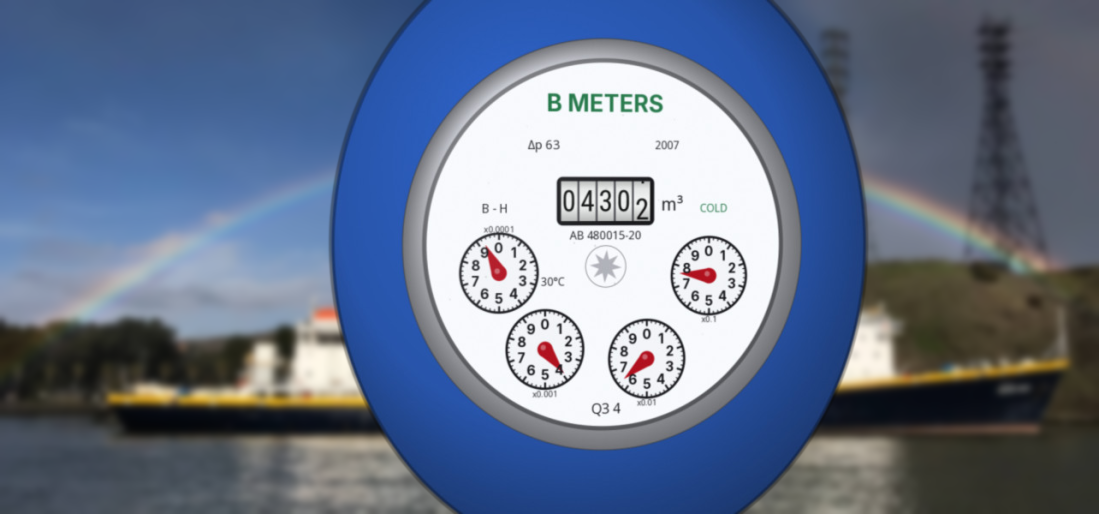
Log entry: 4301.7639 (m³)
